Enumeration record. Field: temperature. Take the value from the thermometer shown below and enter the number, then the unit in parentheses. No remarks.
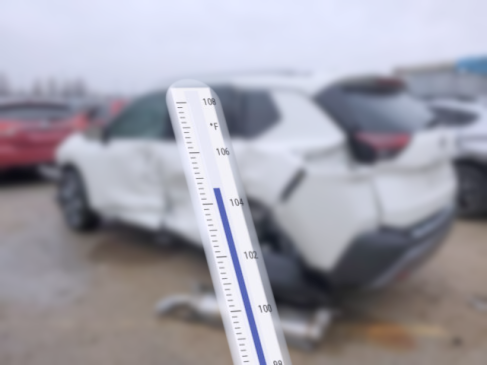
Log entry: 104.6 (°F)
